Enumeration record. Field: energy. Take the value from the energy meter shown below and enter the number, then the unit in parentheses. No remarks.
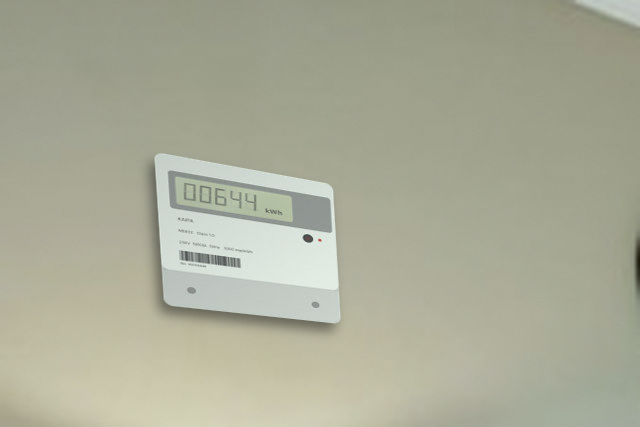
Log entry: 644 (kWh)
